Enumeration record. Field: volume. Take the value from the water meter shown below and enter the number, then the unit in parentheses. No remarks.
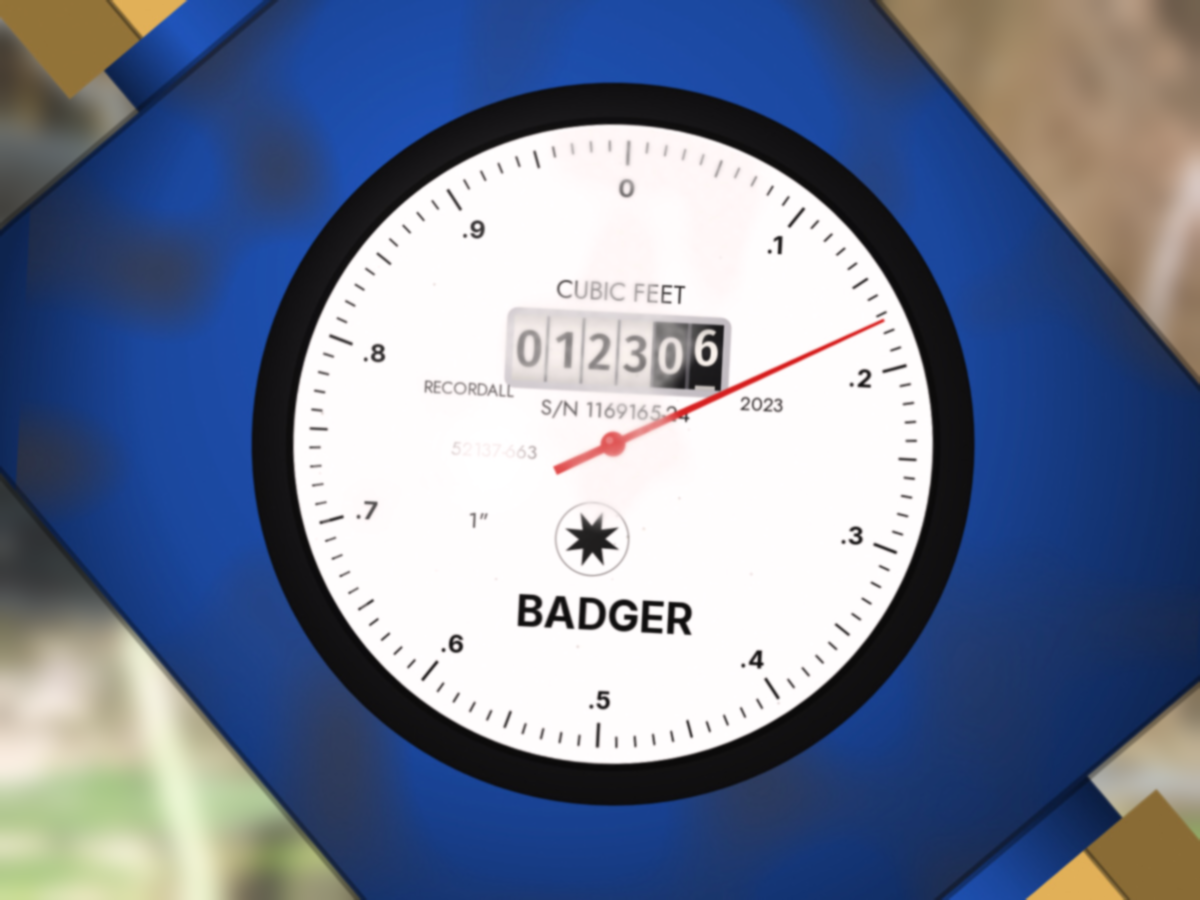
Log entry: 12306.17 (ft³)
